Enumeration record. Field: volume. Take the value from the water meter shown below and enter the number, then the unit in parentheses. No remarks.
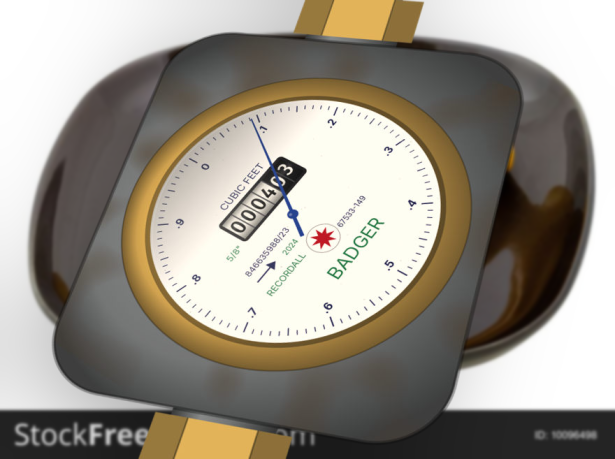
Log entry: 403.09 (ft³)
